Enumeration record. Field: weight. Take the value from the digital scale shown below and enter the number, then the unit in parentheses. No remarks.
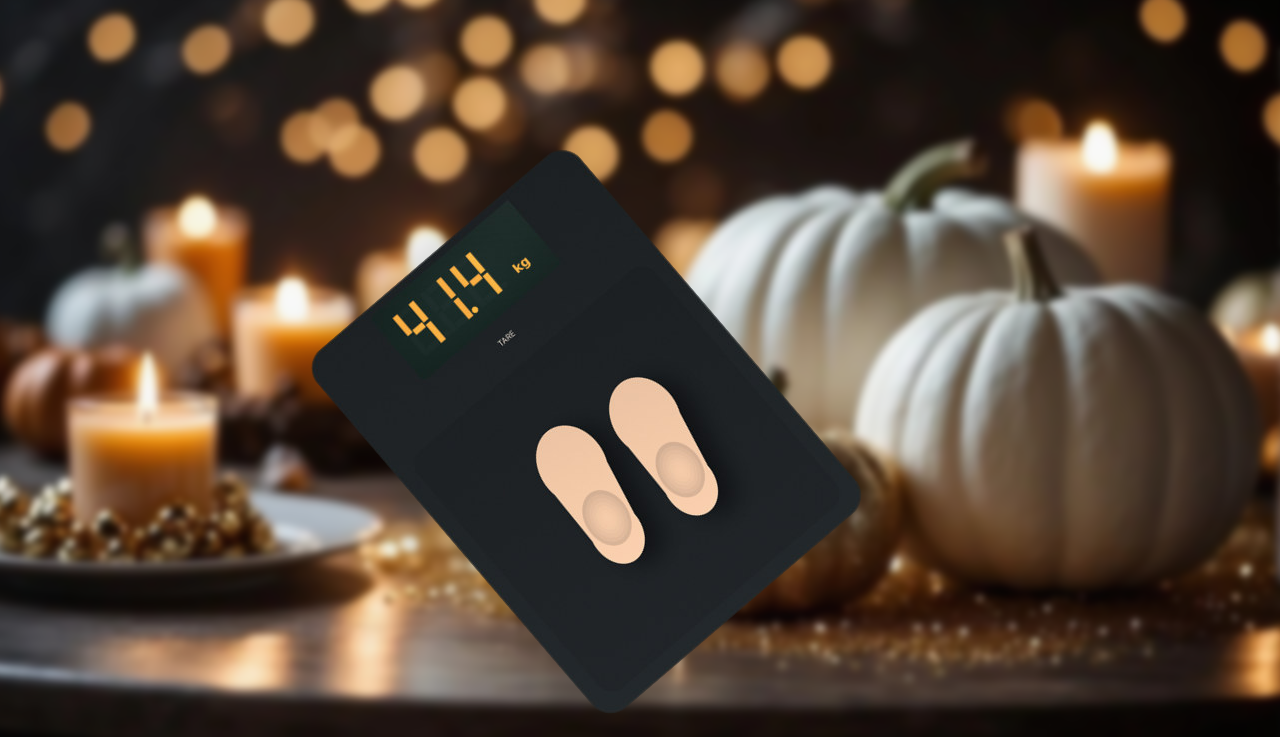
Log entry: 41.4 (kg)
